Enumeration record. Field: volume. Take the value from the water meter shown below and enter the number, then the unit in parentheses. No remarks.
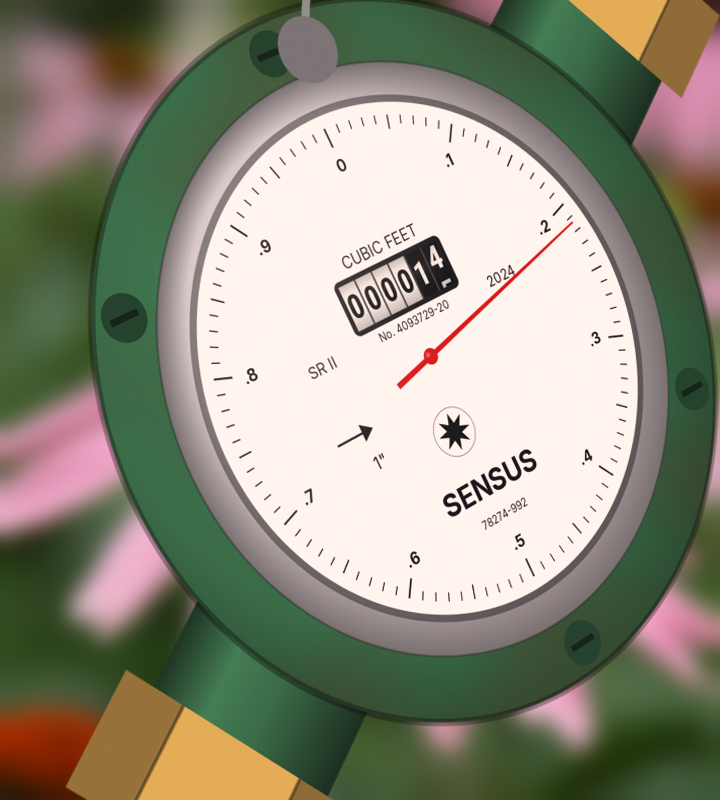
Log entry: 14.21 (ft³)
